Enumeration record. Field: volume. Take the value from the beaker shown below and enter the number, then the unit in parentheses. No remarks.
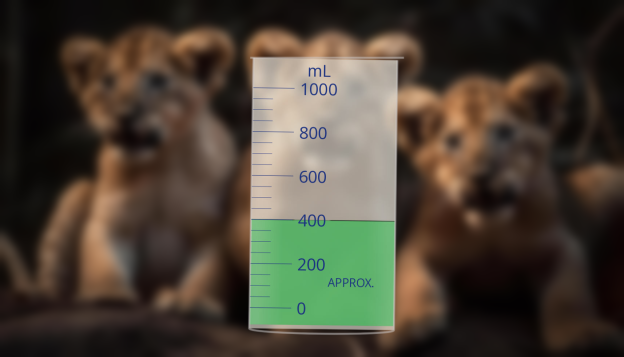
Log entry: 400 (mL)
